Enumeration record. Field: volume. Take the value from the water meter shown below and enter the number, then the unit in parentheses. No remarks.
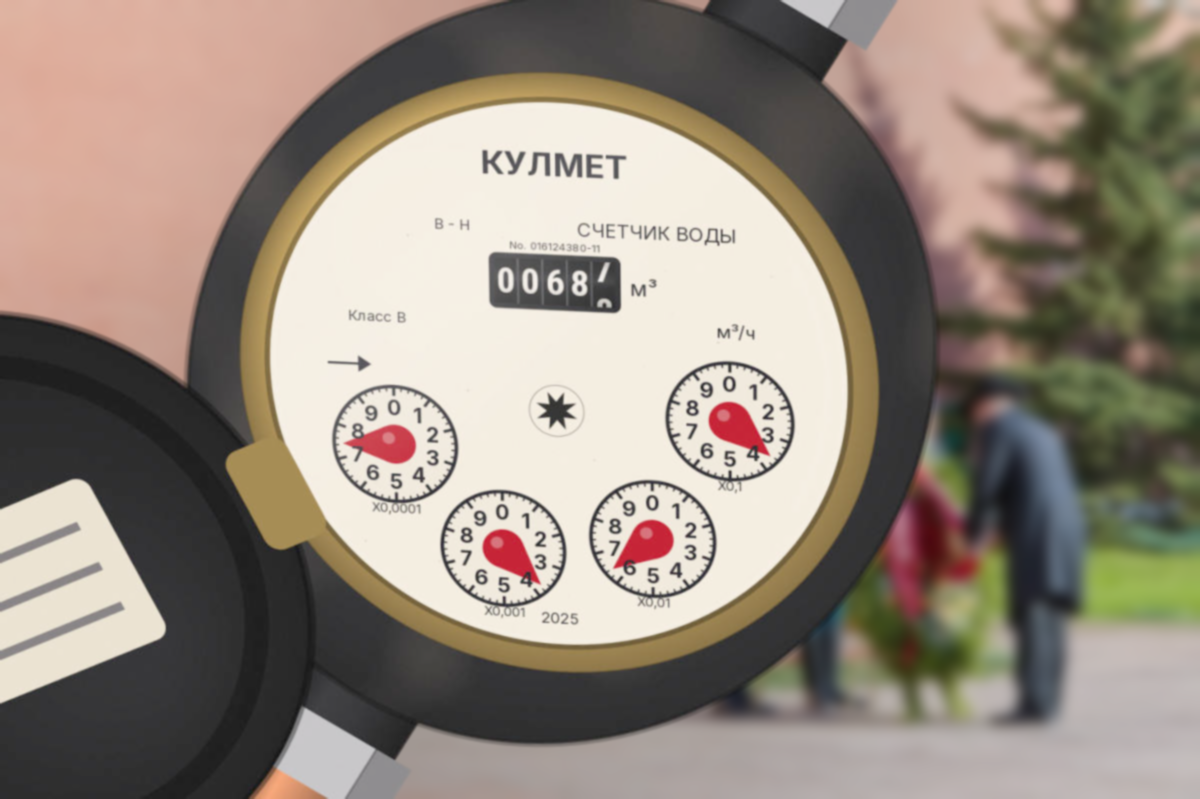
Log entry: 687.3637 (m³)
